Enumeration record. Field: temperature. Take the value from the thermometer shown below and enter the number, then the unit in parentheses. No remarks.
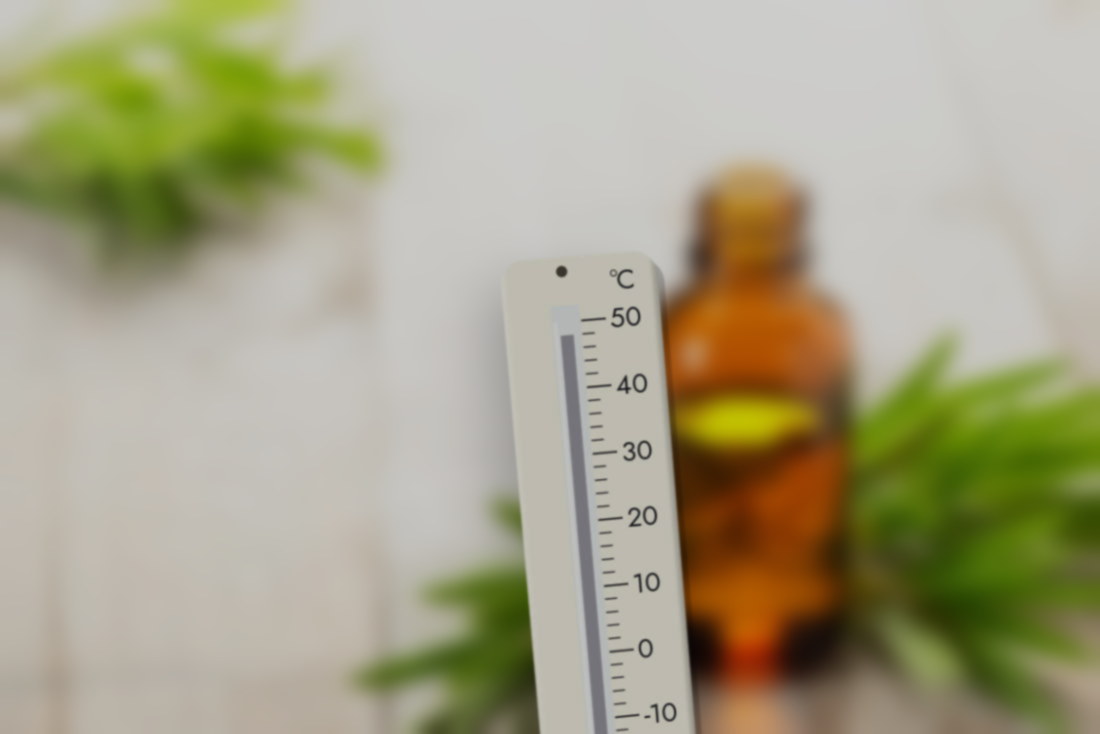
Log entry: 48 (°C)
